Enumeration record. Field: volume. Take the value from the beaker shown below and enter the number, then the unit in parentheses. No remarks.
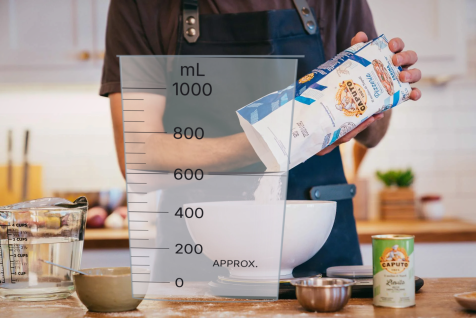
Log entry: 600 (mL)
